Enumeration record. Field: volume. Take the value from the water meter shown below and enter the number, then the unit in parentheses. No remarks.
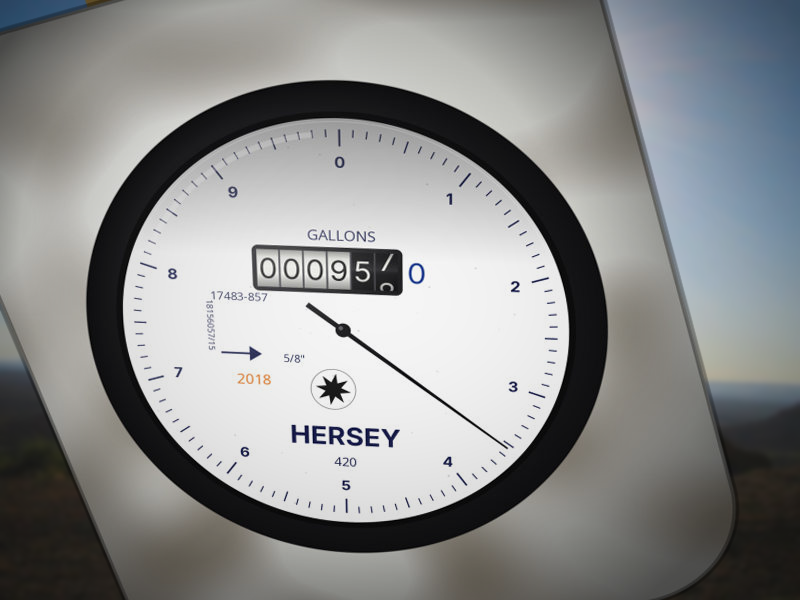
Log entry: 9573.5 (gal)
